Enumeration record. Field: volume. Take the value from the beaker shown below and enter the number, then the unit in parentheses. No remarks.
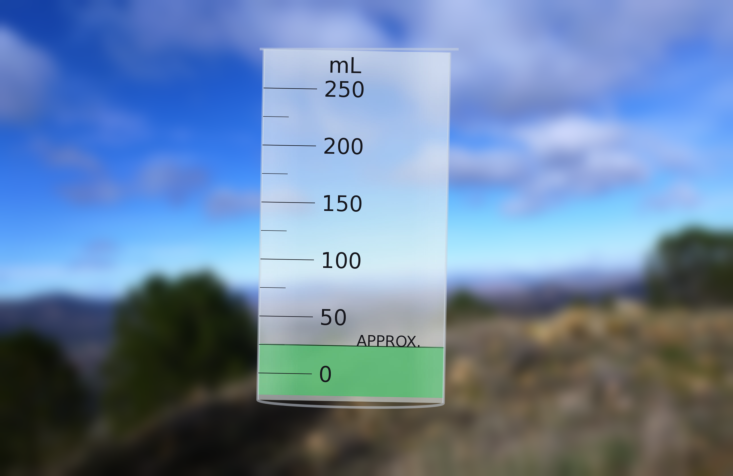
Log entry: 25 (mL)
